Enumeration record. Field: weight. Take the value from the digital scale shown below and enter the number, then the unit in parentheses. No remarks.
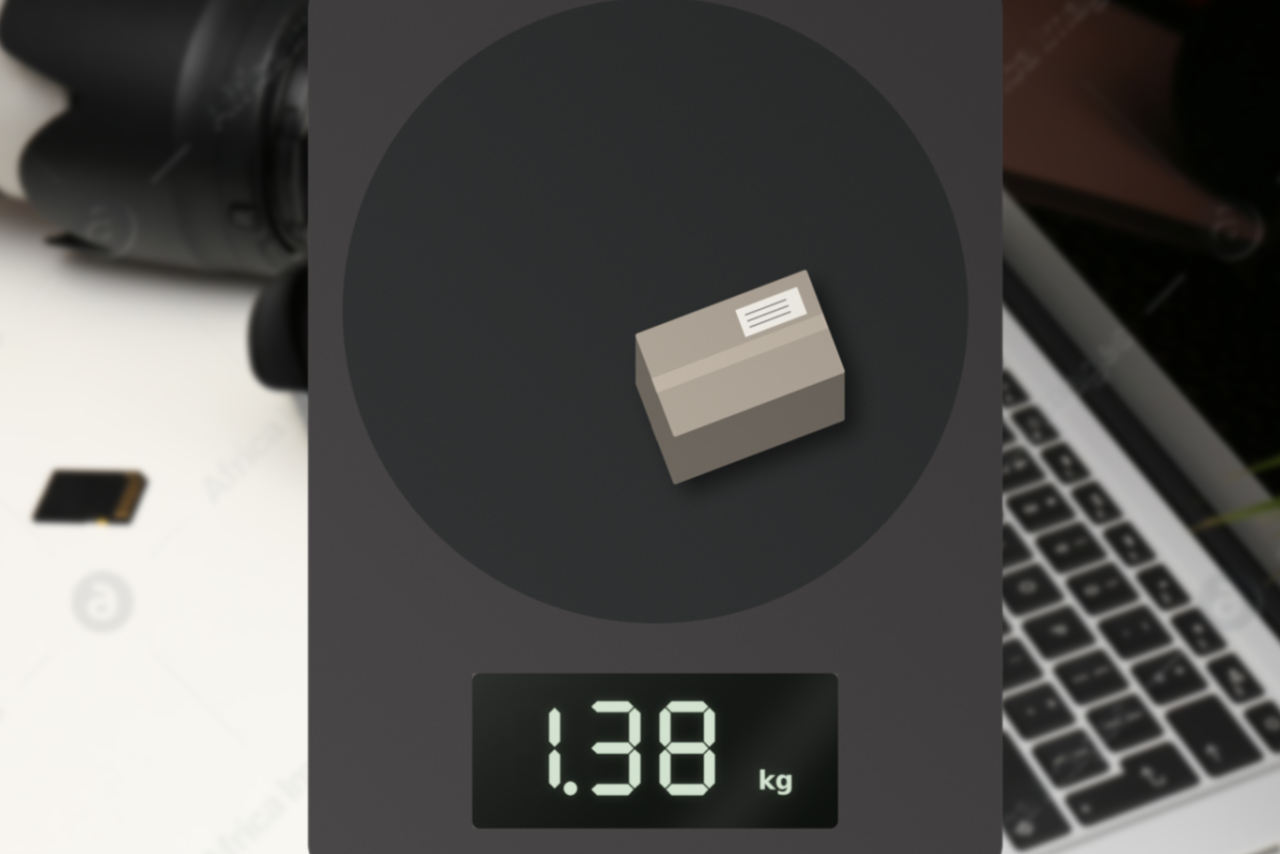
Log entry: 1.38 (kg)
